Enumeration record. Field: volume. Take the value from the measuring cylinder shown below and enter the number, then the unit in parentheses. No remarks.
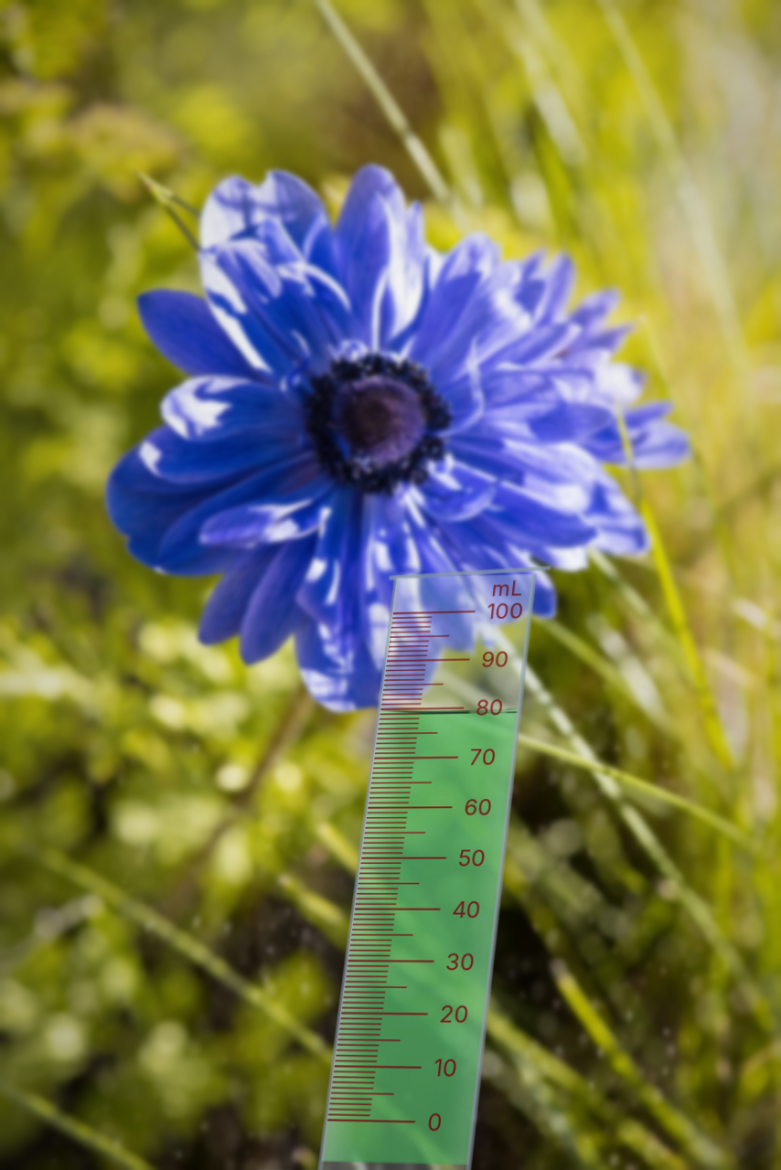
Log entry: 79 (mL)
